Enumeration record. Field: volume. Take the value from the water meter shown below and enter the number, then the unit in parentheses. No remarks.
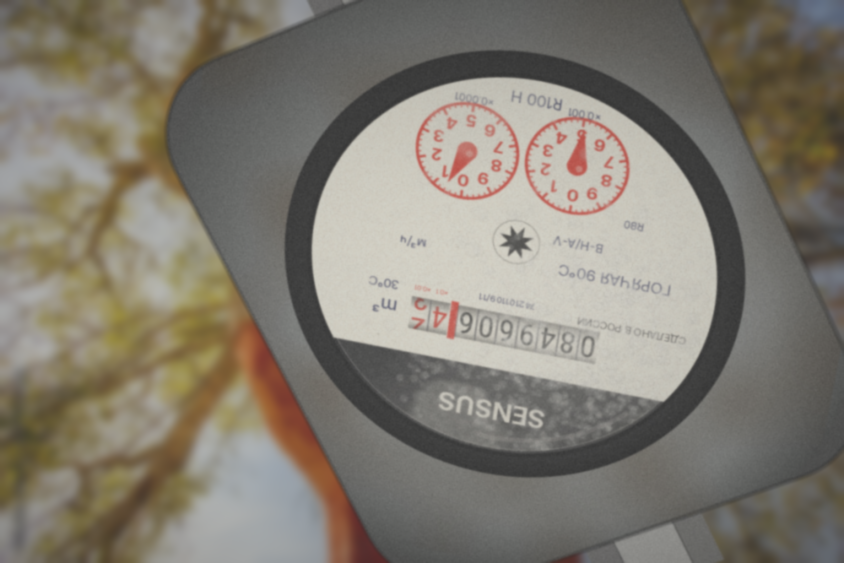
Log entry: 849606.4250 (m³)
